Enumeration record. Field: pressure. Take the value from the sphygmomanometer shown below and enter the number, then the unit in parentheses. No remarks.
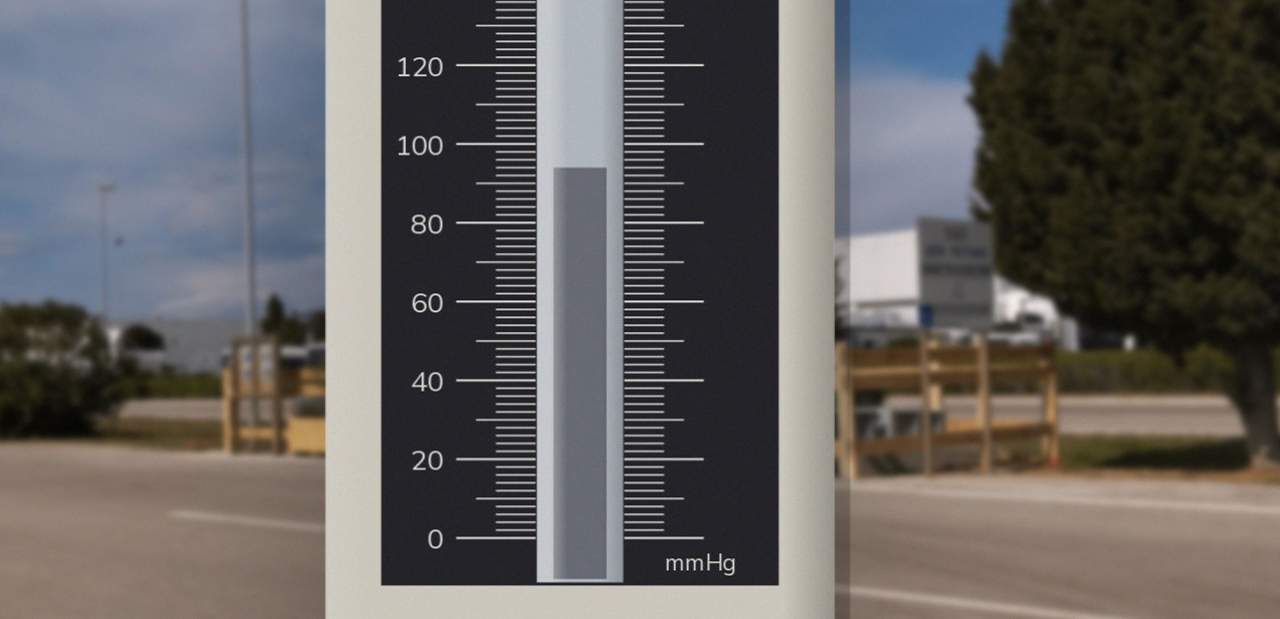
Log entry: 94 (mmHg)
